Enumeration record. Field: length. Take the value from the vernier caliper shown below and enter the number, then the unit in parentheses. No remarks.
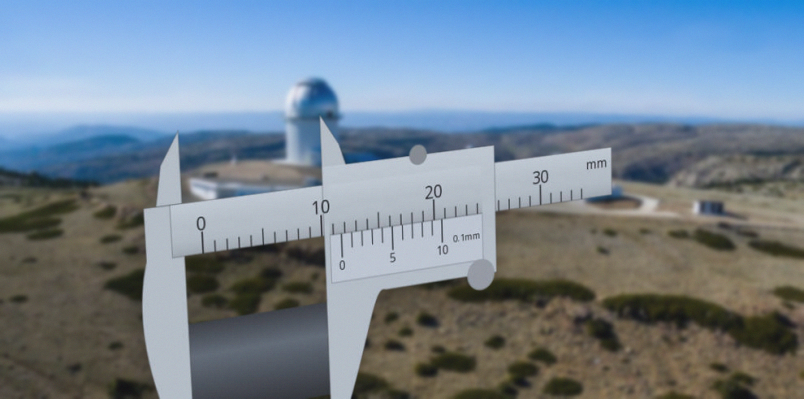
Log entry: 11.7 (mm)
